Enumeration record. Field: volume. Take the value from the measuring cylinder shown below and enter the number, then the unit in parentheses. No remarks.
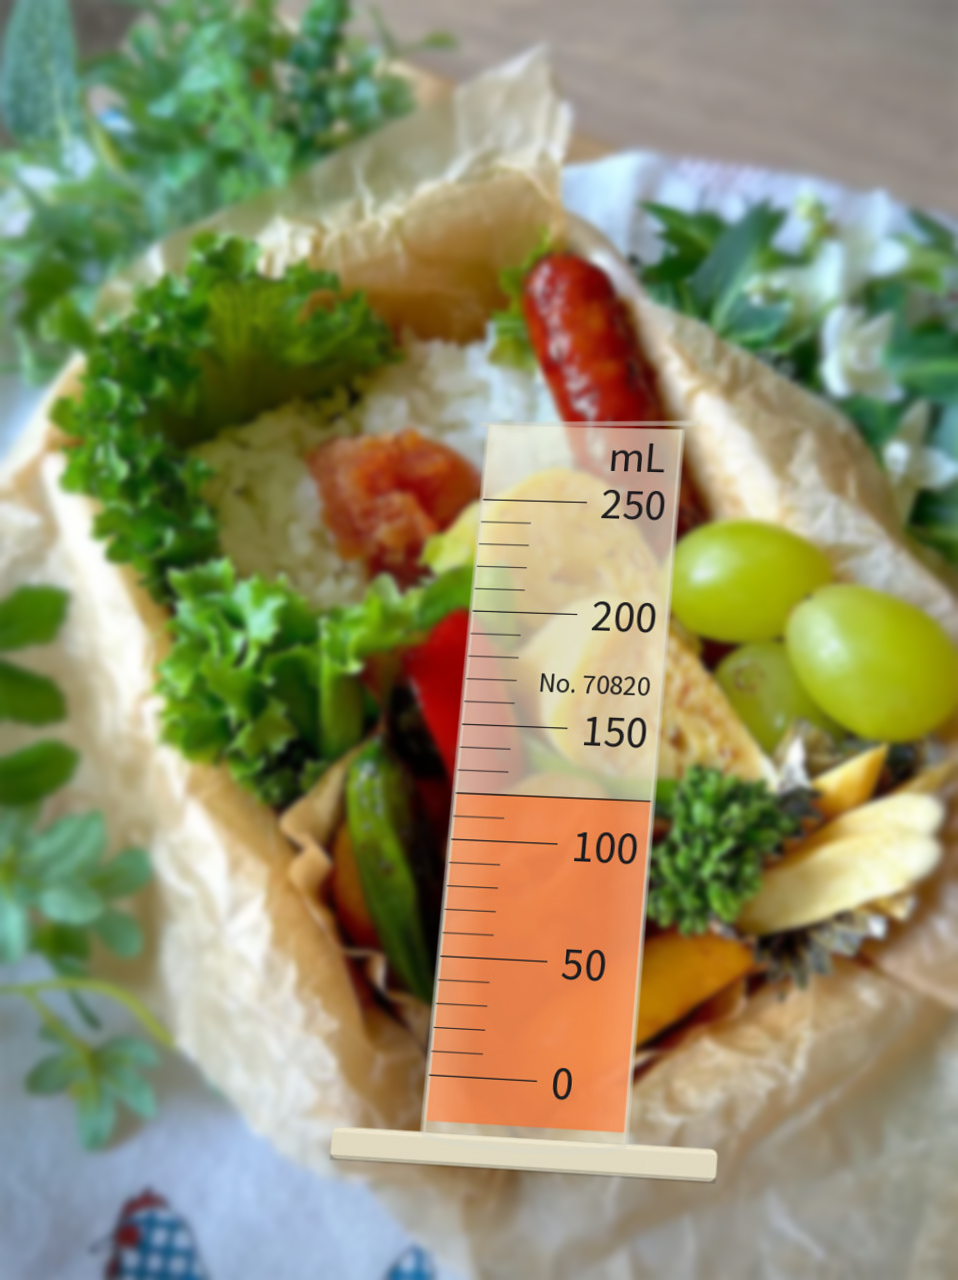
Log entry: 120 (mL)
